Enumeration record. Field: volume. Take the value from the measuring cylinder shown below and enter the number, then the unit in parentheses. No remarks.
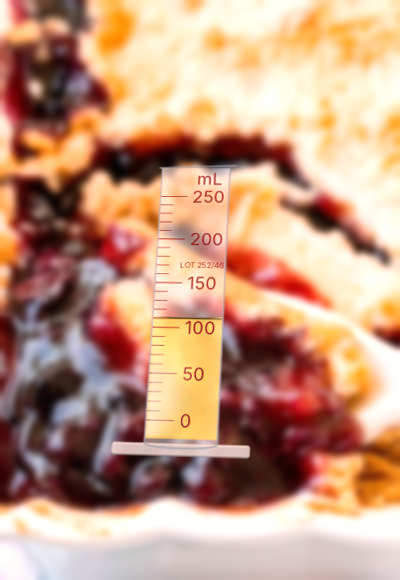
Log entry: 110 (mL)
